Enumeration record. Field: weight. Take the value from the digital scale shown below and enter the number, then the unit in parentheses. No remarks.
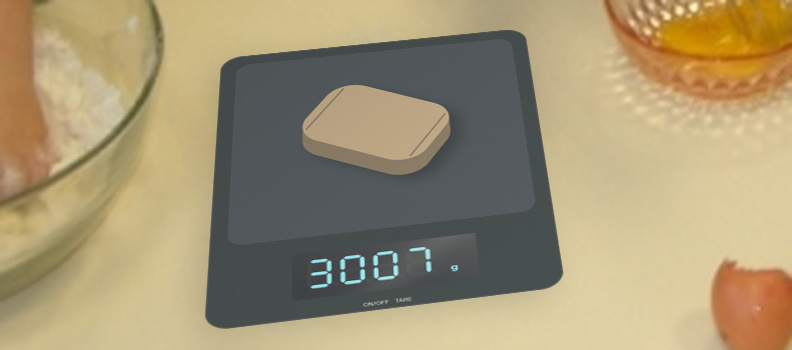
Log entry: 3007 (g)
